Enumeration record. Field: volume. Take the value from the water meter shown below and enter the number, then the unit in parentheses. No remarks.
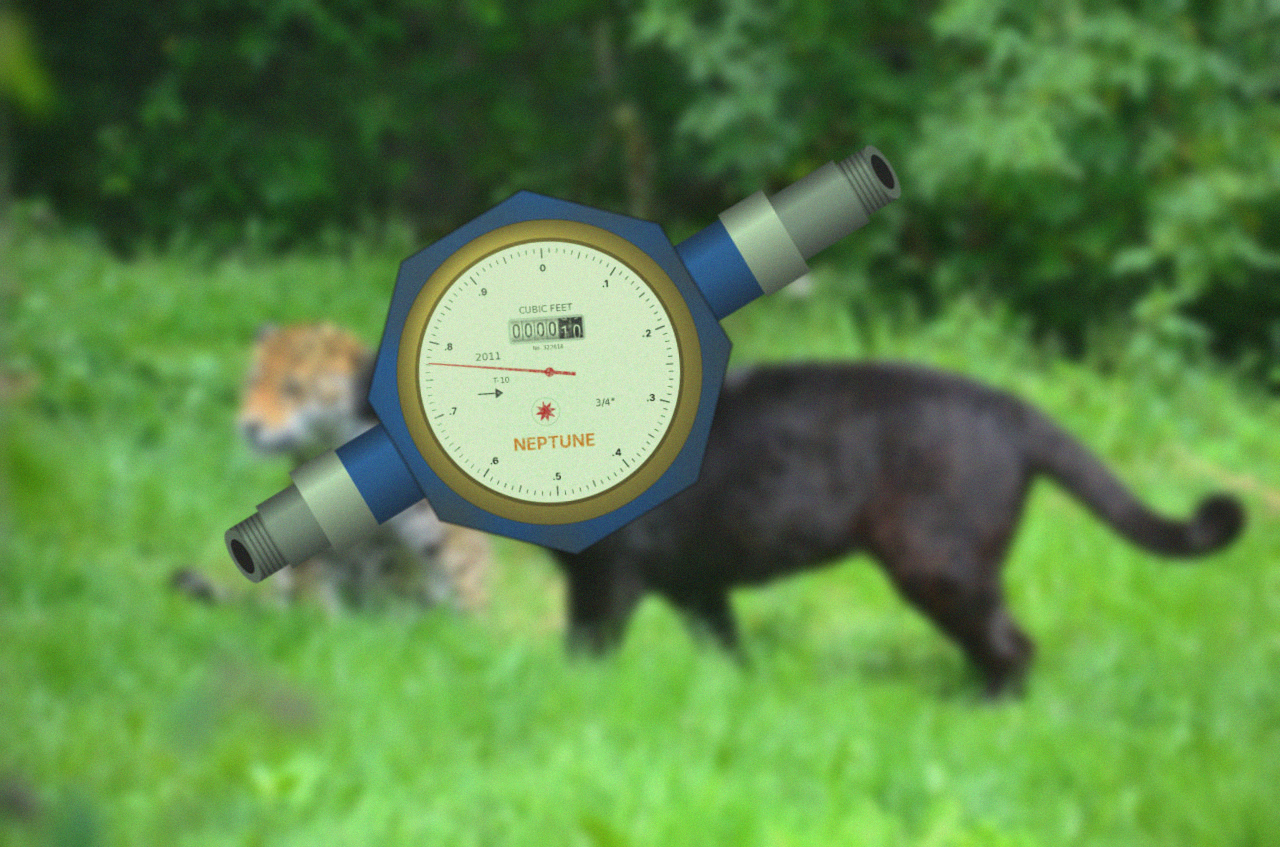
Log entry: 9.77 (ft³)
